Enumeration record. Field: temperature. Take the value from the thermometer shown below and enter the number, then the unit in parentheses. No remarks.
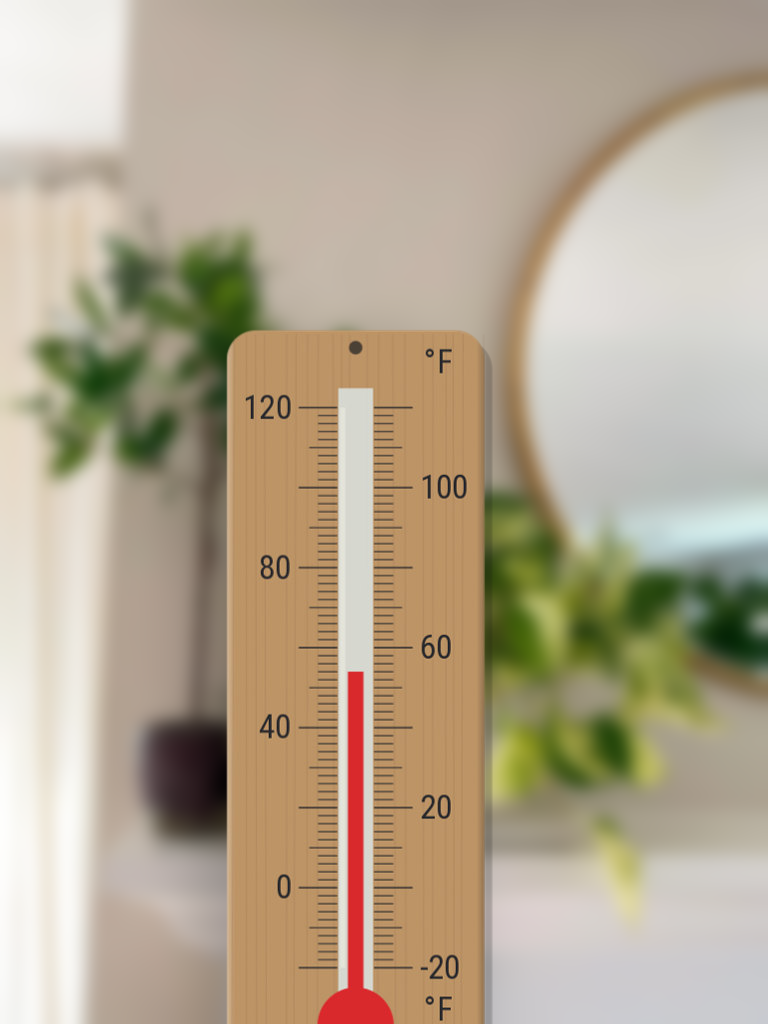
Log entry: 54 (°F)
